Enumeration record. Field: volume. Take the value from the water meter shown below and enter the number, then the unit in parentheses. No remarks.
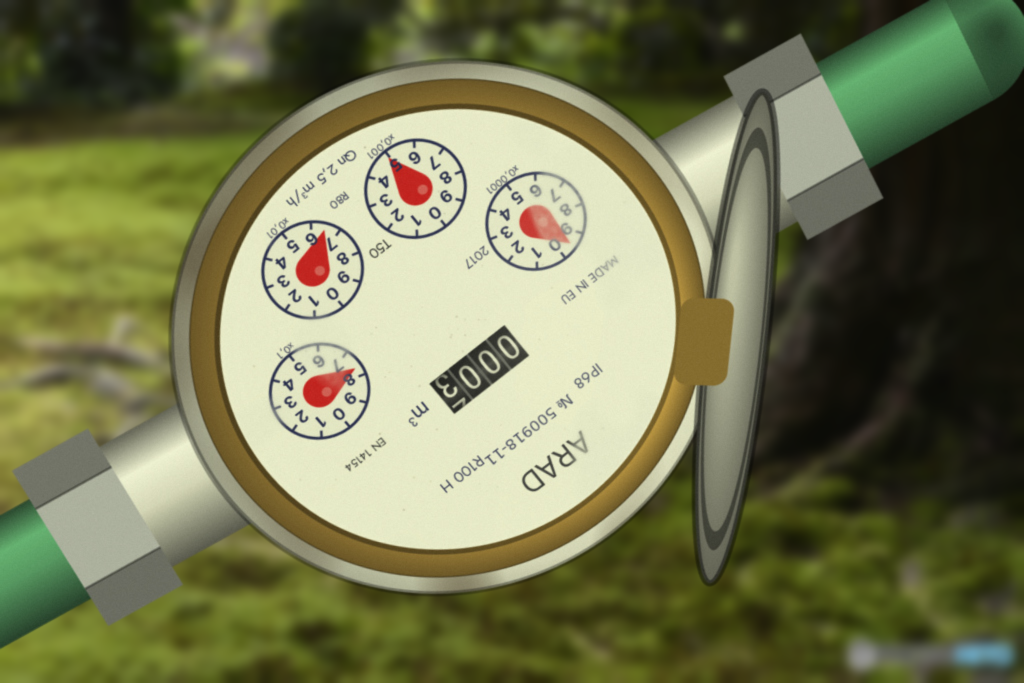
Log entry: 2.7649 (m³)
